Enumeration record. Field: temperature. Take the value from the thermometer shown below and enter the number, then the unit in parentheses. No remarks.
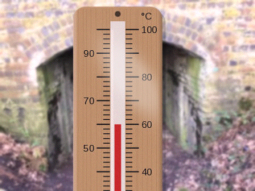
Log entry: 60 (°C)
